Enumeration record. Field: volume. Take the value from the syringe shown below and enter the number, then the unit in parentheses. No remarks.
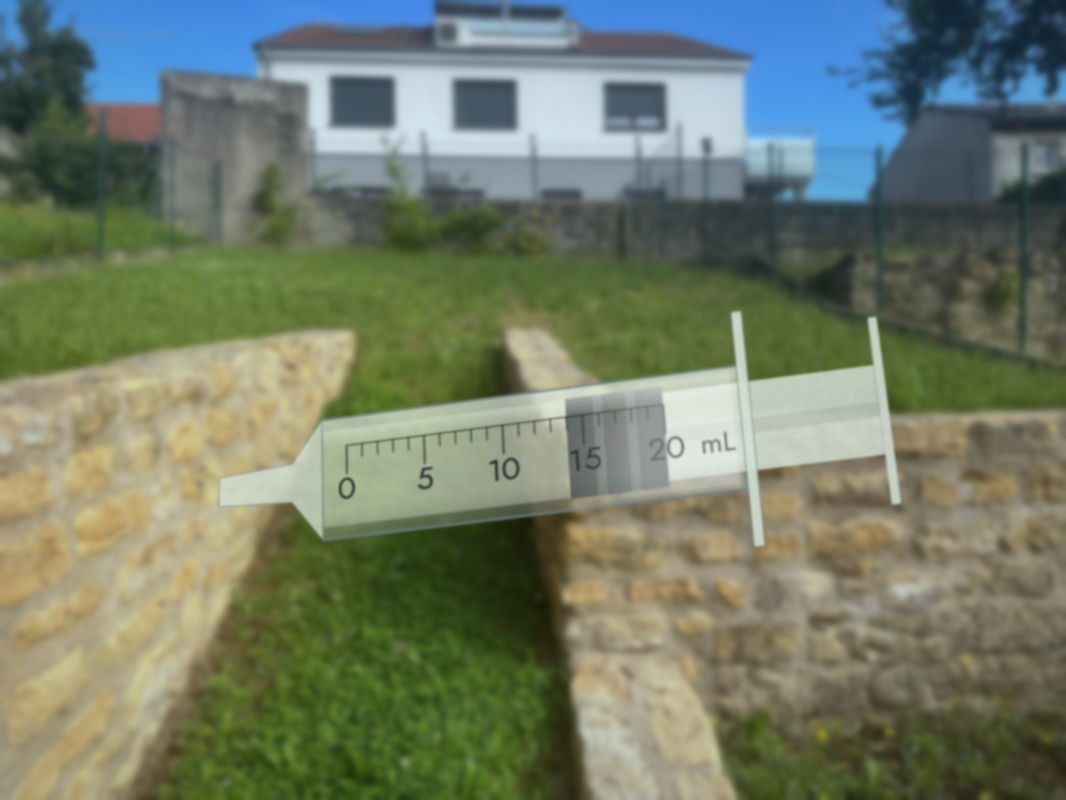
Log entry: 14 (mL)
